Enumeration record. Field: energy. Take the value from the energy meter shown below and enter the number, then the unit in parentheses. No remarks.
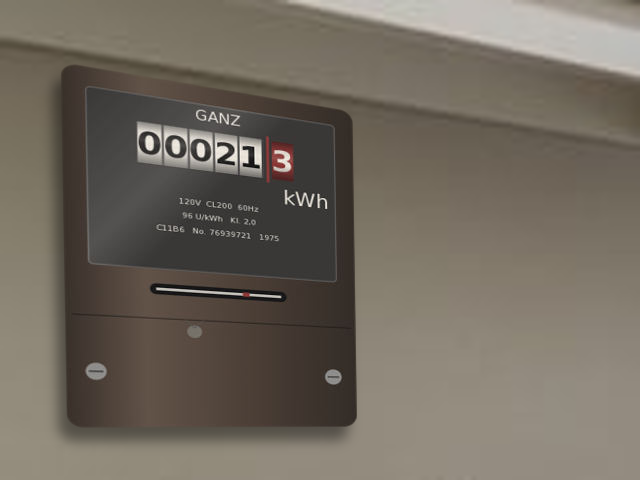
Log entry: 21.3 (kWh)
